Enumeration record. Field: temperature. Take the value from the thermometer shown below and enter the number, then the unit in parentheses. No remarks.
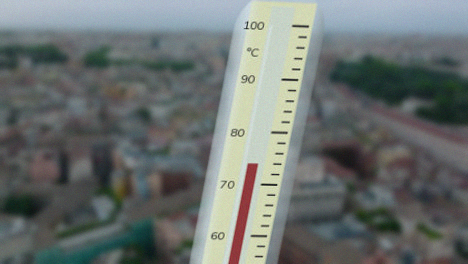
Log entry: 74 (°C)
